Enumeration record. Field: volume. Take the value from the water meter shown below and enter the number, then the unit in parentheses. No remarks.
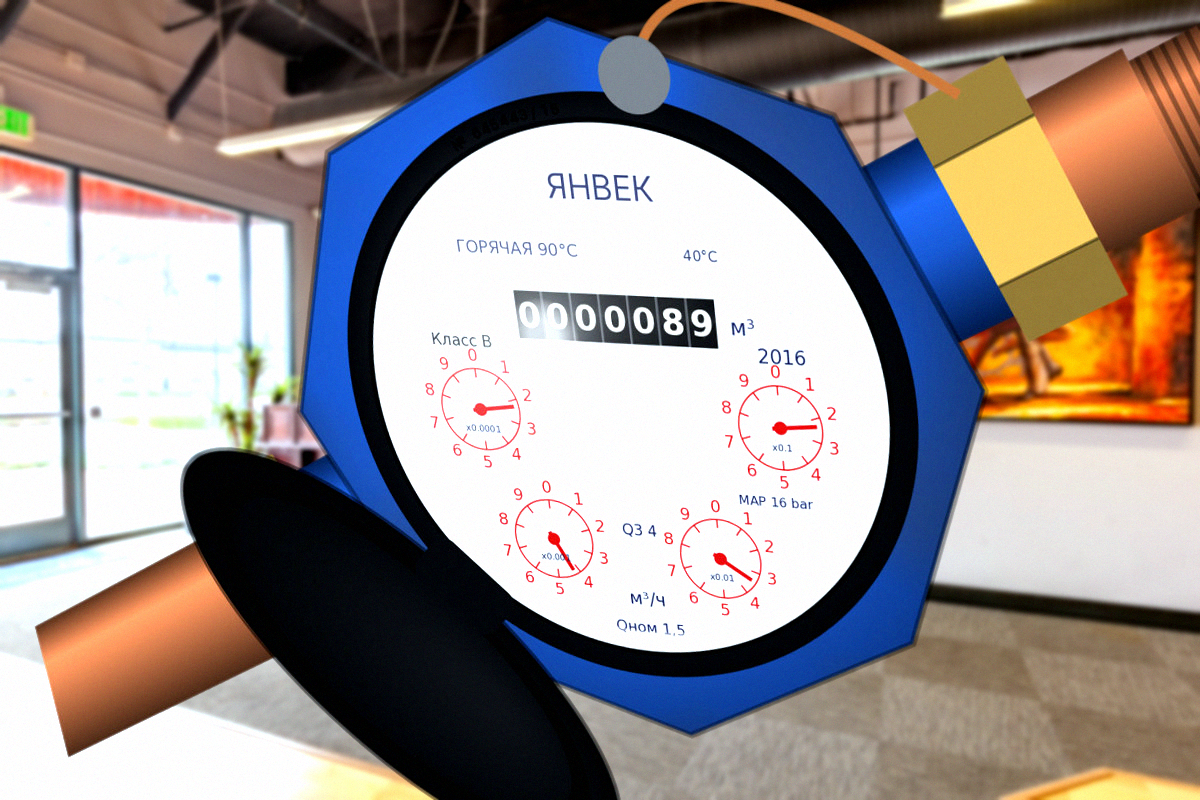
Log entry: 89.2342 (m³)
